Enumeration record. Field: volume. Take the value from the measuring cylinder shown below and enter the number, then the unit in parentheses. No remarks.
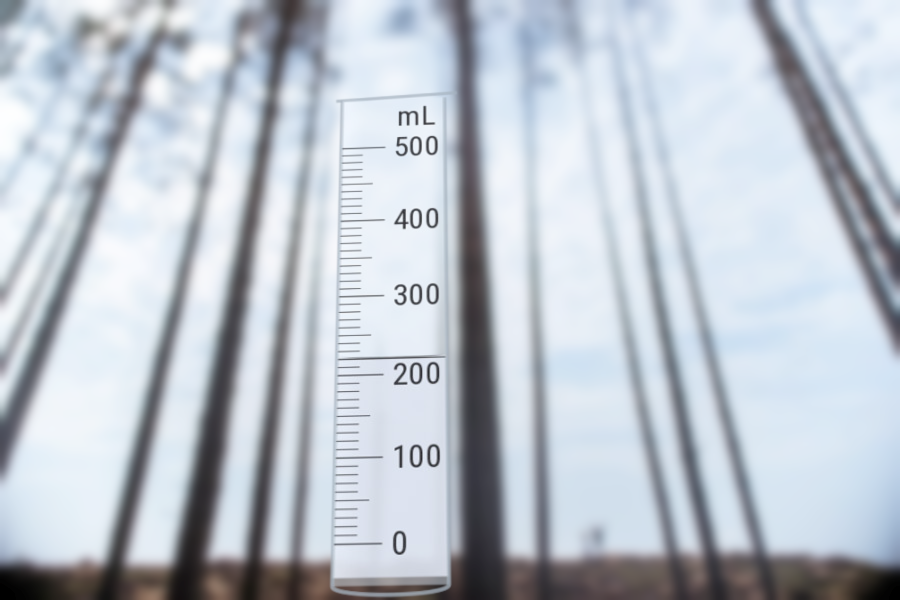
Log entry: 220 (mL)
